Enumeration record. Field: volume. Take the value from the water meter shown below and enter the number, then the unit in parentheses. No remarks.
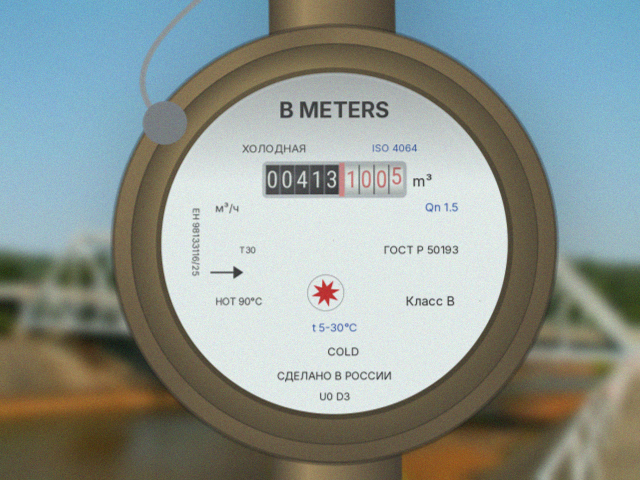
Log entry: 413.1005 (m³)
